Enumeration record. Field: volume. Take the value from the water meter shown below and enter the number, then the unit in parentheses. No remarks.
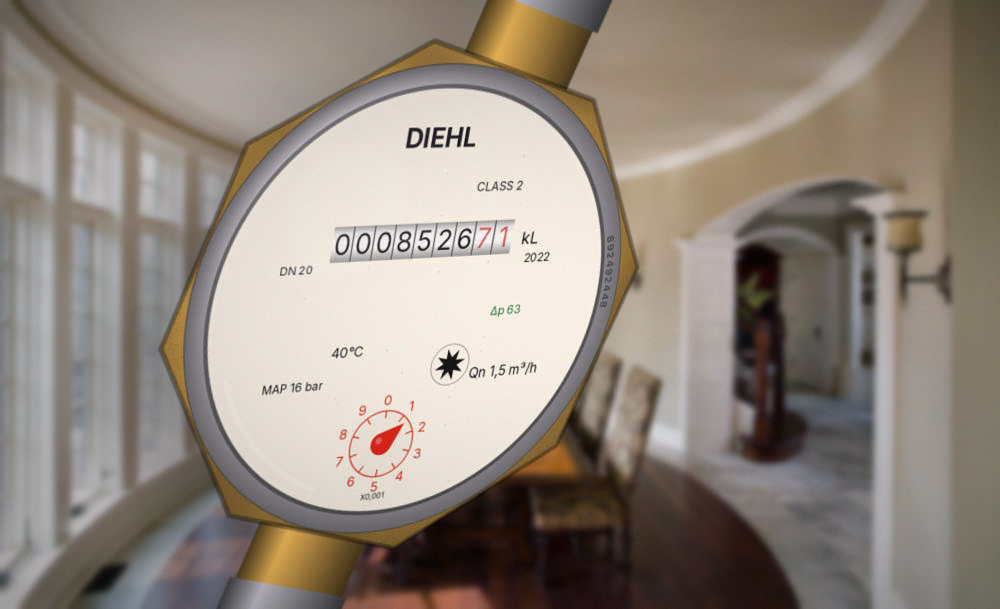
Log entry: 8526.711 (kL)
